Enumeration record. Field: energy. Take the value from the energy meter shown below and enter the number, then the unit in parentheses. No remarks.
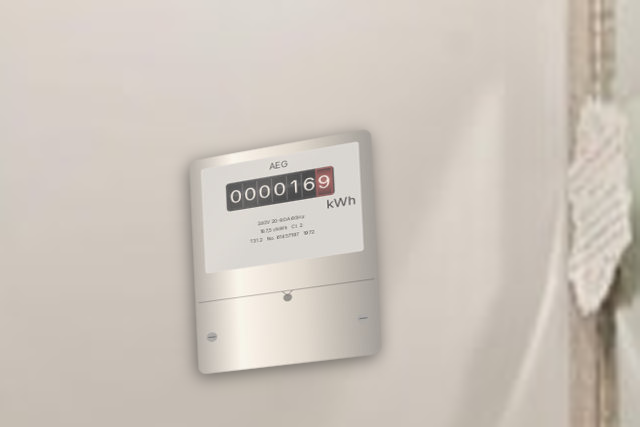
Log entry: 16.9 (kWh)
